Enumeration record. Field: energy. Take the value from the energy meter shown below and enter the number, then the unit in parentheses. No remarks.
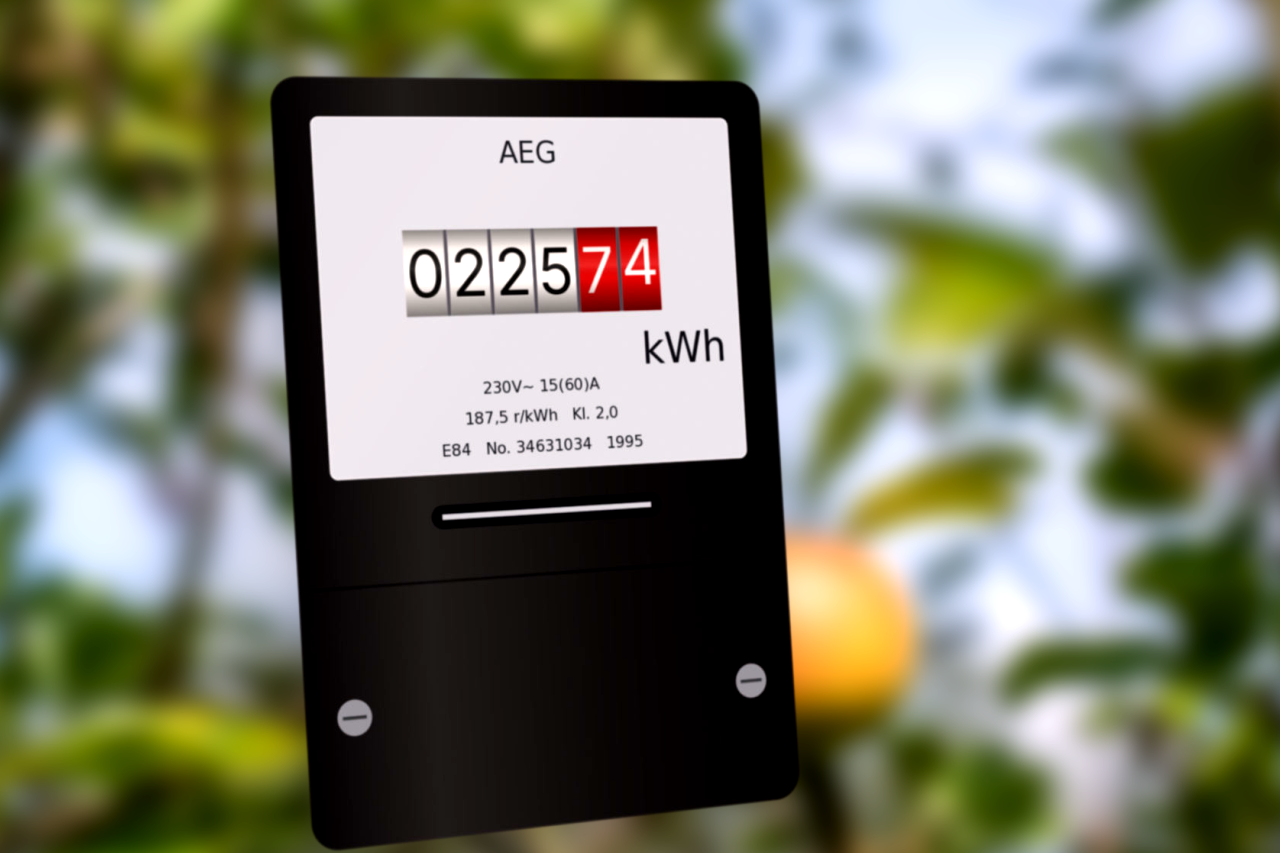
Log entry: 225.74 (kWh)
